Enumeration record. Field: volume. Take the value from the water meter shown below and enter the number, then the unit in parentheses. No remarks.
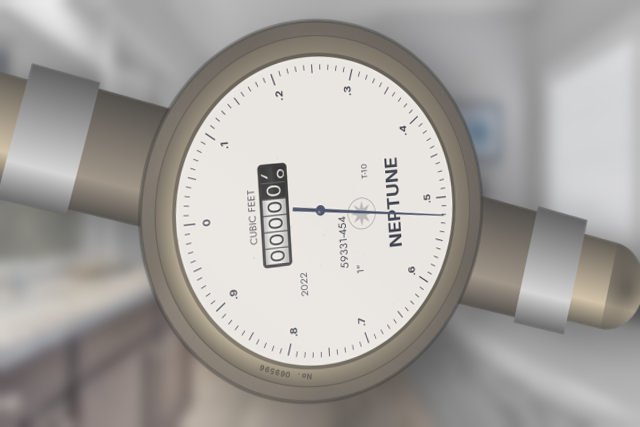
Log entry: 7.52 (ft³)
